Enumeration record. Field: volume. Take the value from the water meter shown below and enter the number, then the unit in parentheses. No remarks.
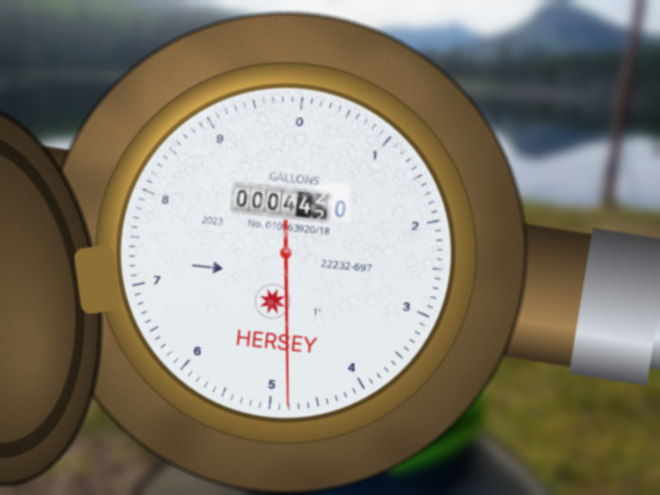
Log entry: 4424.8 (gal)
